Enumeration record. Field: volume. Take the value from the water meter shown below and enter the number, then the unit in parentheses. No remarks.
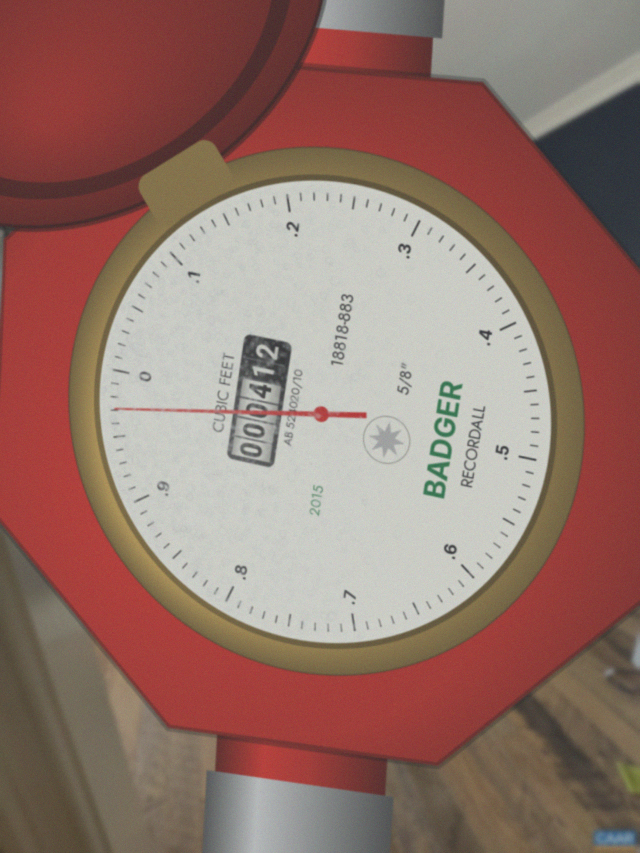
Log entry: 411.97 (ft³)
